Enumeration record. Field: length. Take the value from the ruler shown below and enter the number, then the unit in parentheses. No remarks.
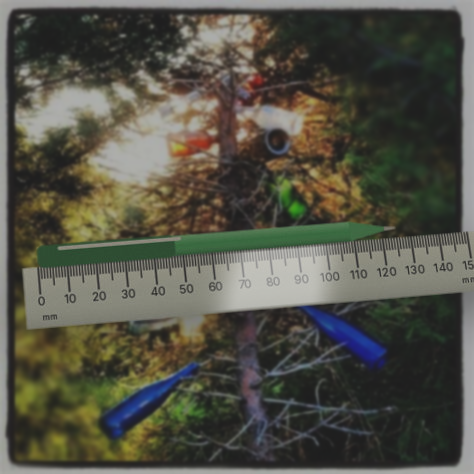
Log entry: 125 (mm)
